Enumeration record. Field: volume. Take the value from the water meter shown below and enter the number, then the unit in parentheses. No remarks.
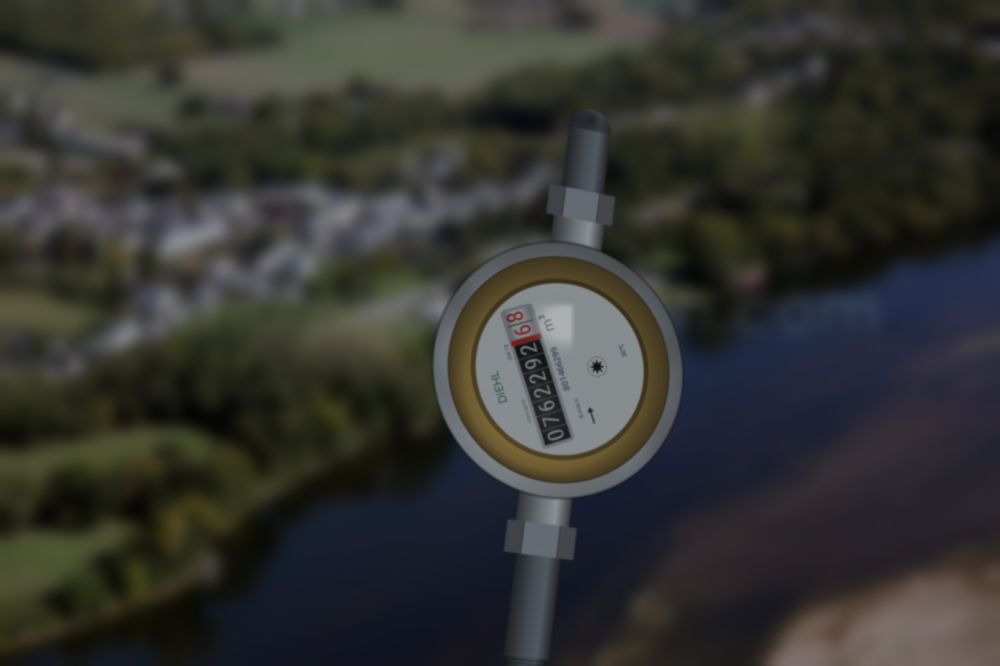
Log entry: 762292.68 (m³)
